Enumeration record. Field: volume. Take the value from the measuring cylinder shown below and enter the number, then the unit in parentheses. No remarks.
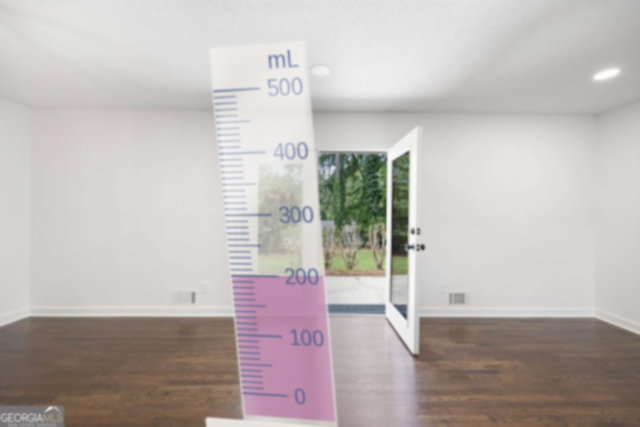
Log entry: 200 (mL)
